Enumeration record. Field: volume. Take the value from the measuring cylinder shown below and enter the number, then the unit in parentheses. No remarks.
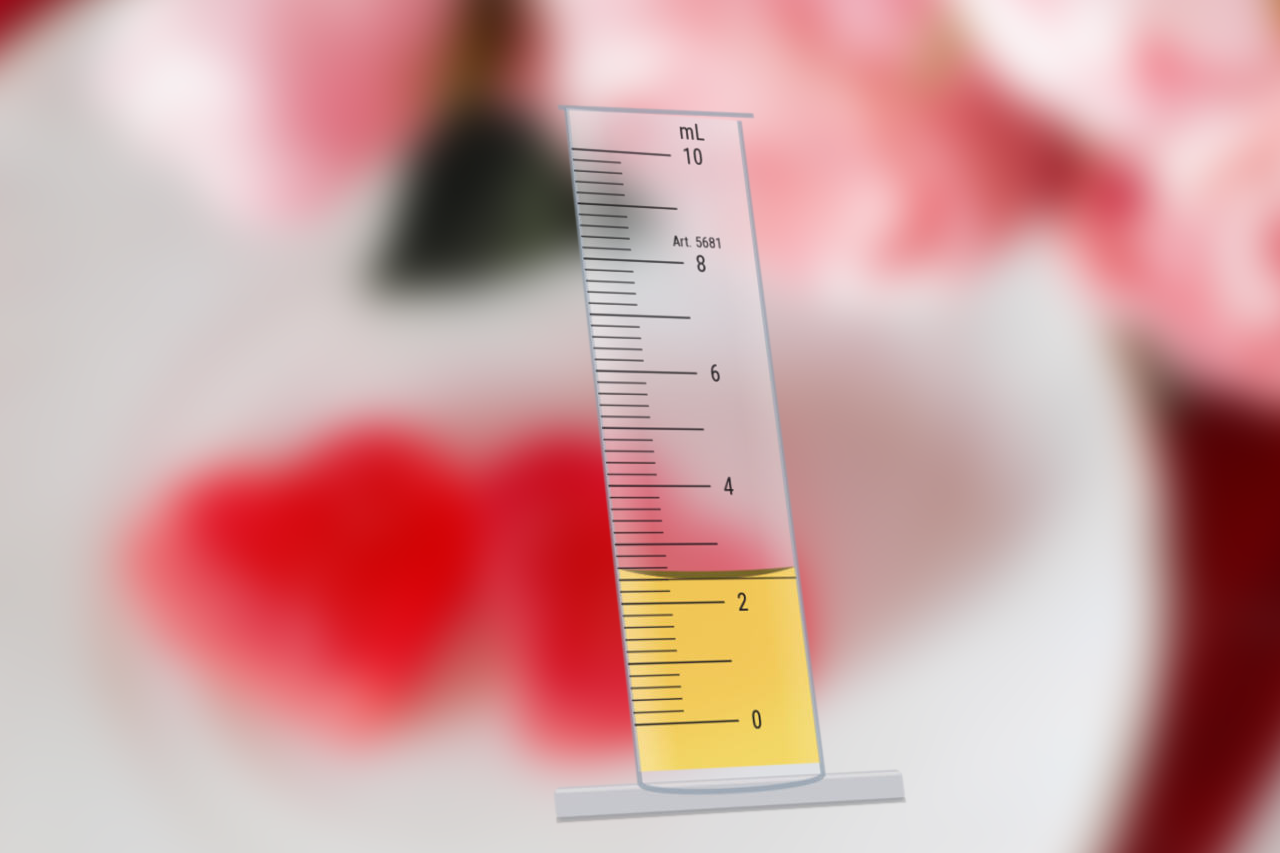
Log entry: 2.4 (mL)
